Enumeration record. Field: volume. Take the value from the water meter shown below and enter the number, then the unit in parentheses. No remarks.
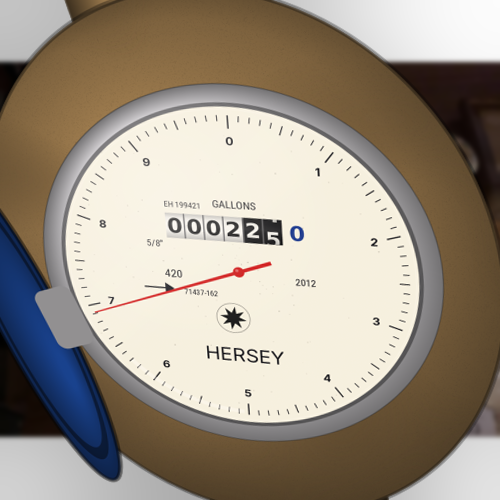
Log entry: 2246.9 (gal)
